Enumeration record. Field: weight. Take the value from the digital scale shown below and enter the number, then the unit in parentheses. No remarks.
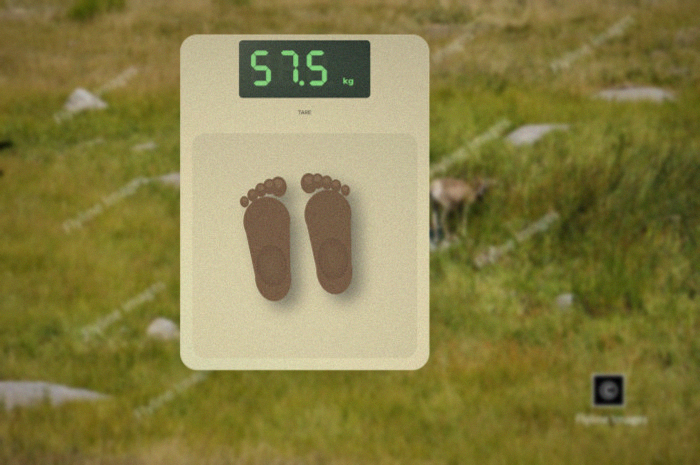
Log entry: 57.5 (kg)
